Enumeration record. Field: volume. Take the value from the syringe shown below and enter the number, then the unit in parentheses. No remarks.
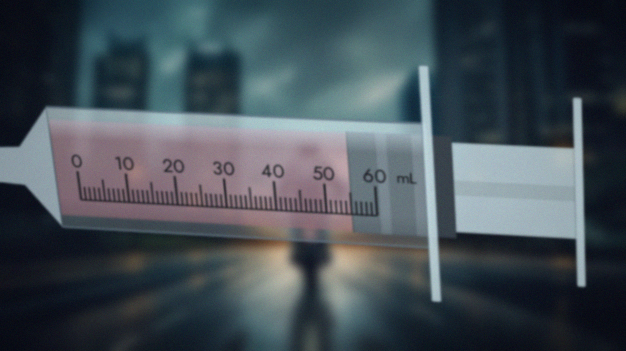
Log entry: 55 (mL)
